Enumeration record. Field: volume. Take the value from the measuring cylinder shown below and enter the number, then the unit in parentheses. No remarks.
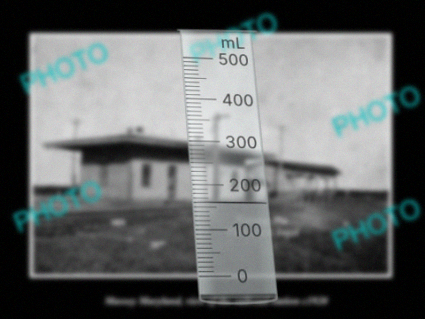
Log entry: 160 (mL)
